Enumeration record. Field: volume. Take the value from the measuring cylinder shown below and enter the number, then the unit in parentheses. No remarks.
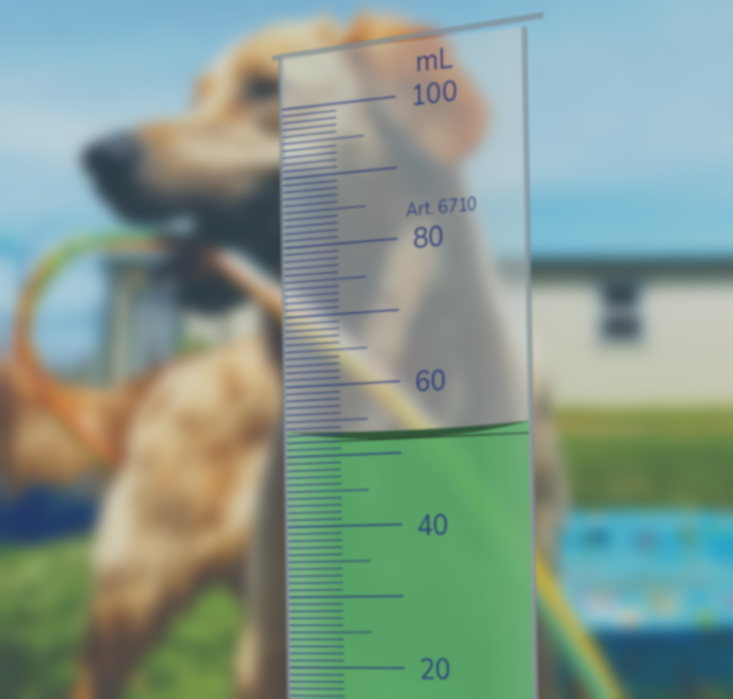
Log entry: 52 (mL)
